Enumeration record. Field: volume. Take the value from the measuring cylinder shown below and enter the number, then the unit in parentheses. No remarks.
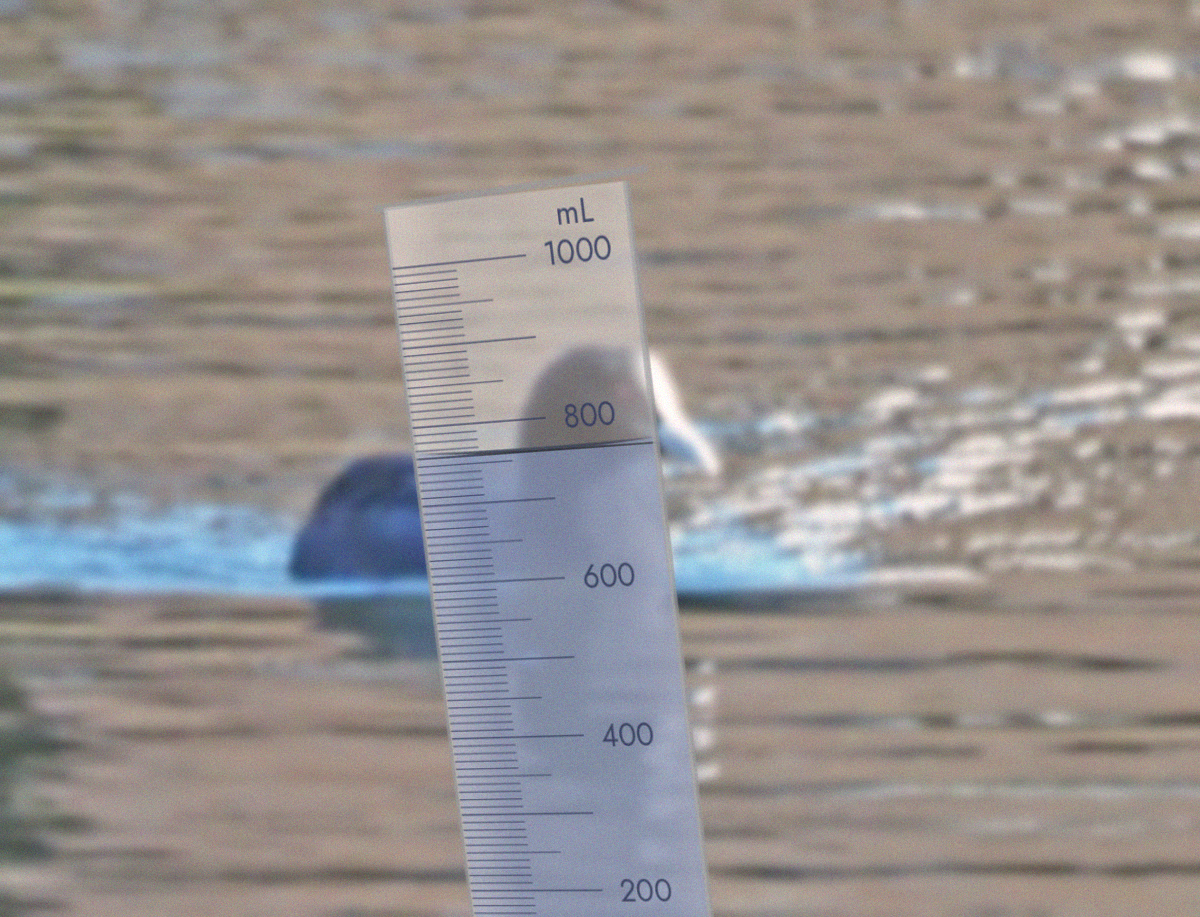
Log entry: 760 (mL)
